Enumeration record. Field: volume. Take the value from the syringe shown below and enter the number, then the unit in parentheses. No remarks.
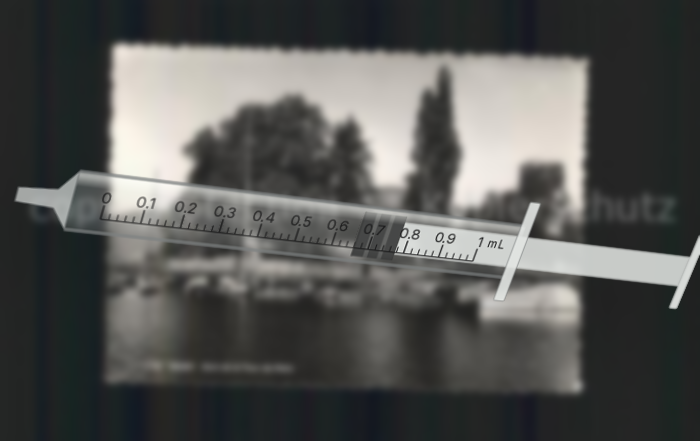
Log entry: 0.66 (mL)
